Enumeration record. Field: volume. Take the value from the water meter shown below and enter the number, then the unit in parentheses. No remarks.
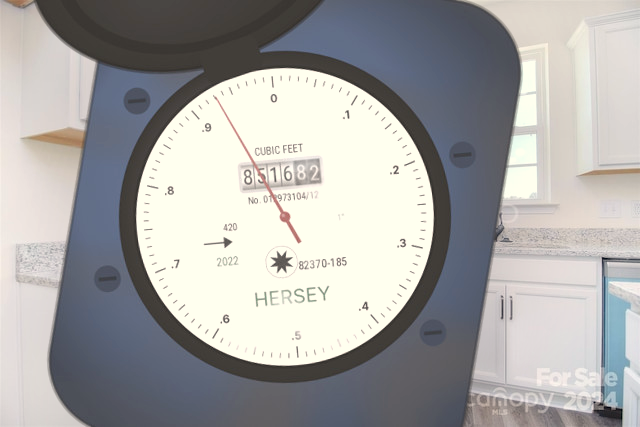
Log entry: 851681.93 (ft³)
